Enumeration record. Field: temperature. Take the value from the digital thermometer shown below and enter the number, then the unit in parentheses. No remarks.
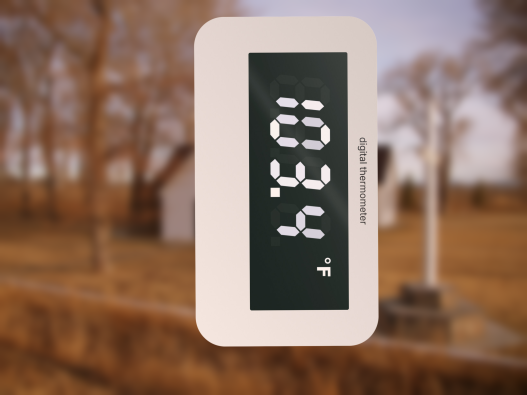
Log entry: 103.4 (°F)
